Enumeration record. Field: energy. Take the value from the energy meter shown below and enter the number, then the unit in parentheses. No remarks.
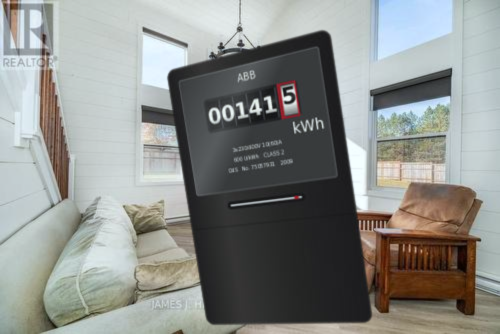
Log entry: 141.5 (kWh)
